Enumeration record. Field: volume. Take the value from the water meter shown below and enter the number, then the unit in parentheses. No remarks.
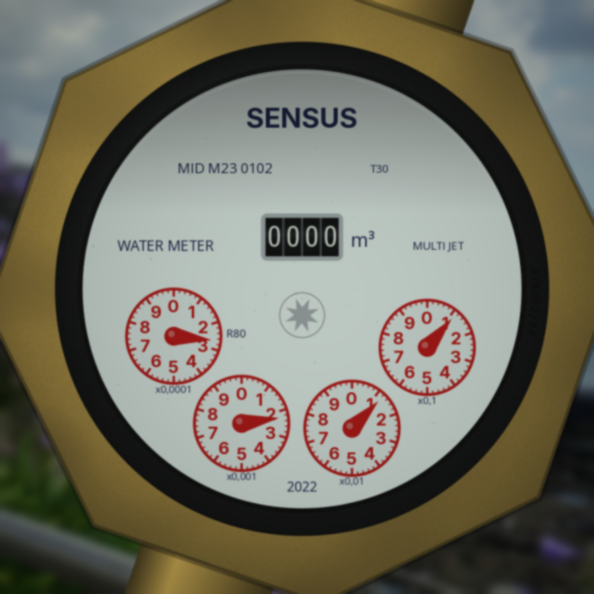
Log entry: 0.1122 (m³)
